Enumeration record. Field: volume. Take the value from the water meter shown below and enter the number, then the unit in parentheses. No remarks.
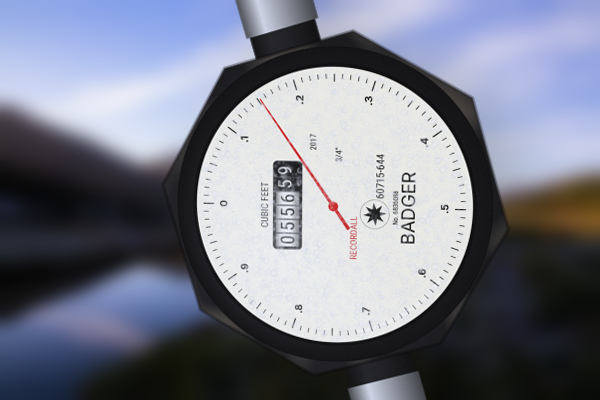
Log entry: 55659.15 (ft³)
